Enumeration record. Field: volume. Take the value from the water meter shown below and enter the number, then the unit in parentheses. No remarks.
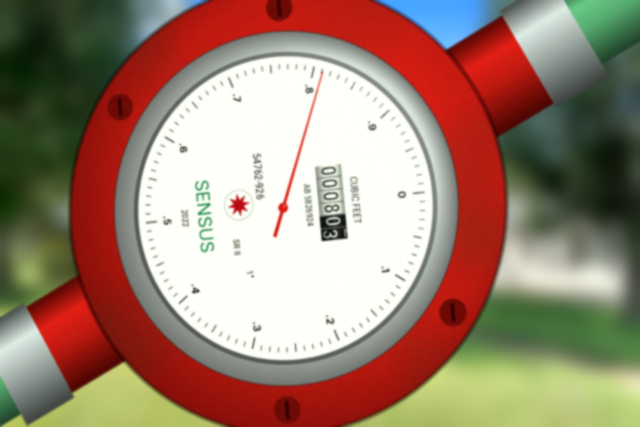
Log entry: 802.81 (ft³)
